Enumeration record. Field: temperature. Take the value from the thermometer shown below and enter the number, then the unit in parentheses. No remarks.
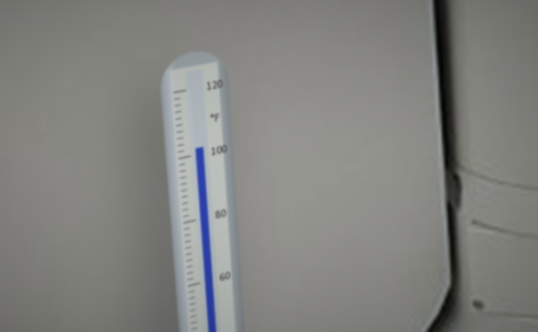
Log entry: 102 (°F)
